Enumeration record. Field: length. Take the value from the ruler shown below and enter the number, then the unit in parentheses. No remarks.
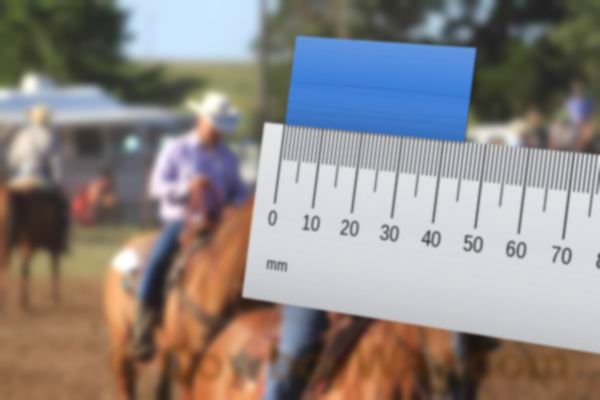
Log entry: 45 (mm)
